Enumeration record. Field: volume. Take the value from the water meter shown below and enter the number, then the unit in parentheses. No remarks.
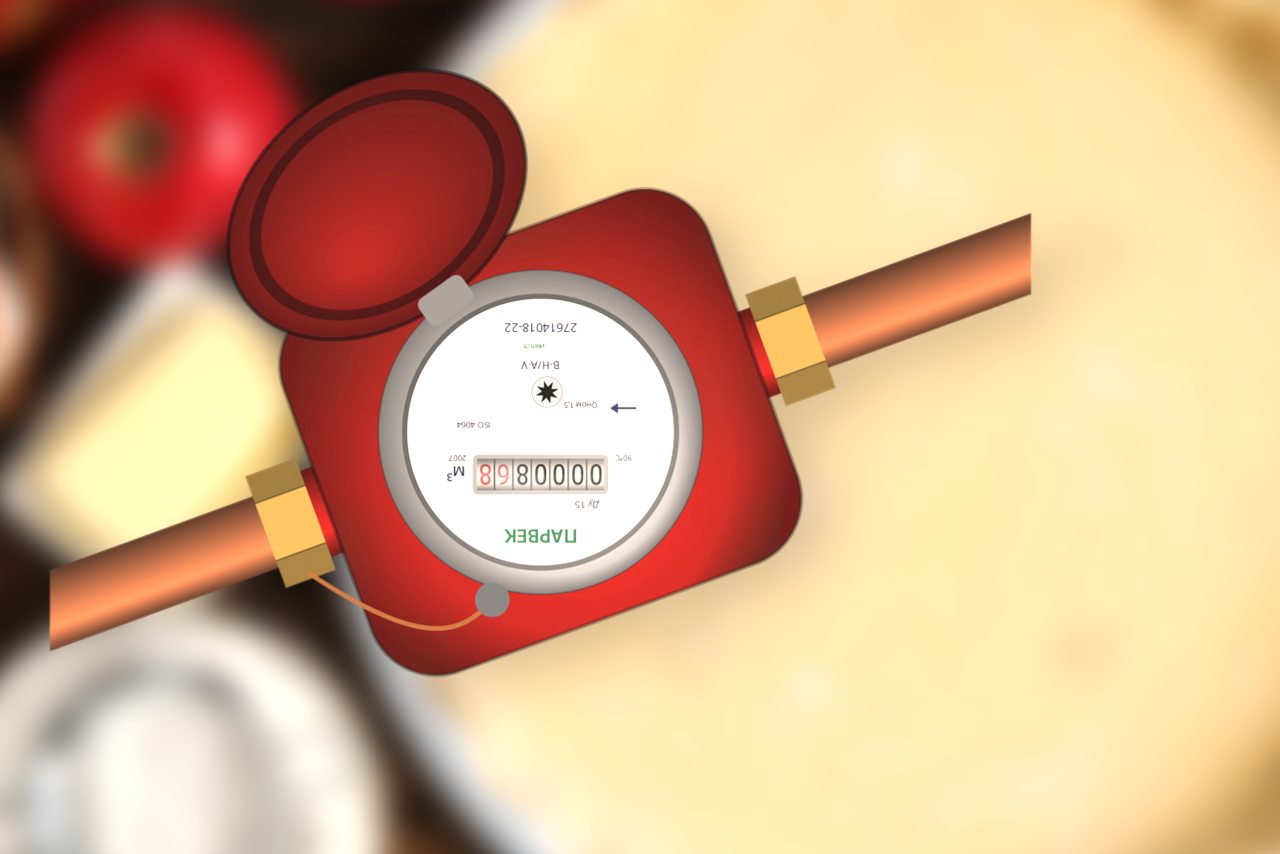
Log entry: 8.68 (m³)
